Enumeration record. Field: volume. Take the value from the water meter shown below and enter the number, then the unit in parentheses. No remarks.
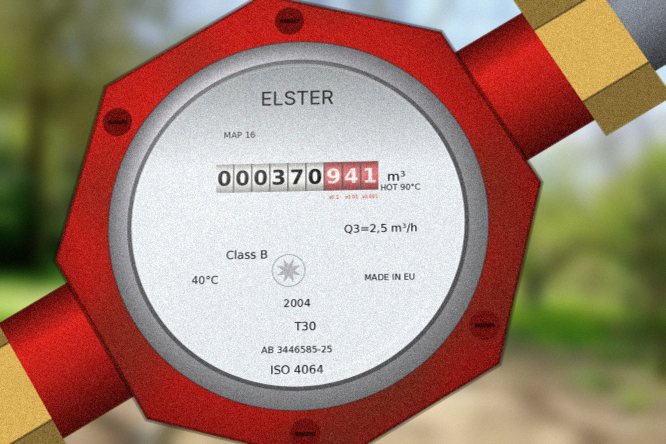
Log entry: 370.941 (m³)
